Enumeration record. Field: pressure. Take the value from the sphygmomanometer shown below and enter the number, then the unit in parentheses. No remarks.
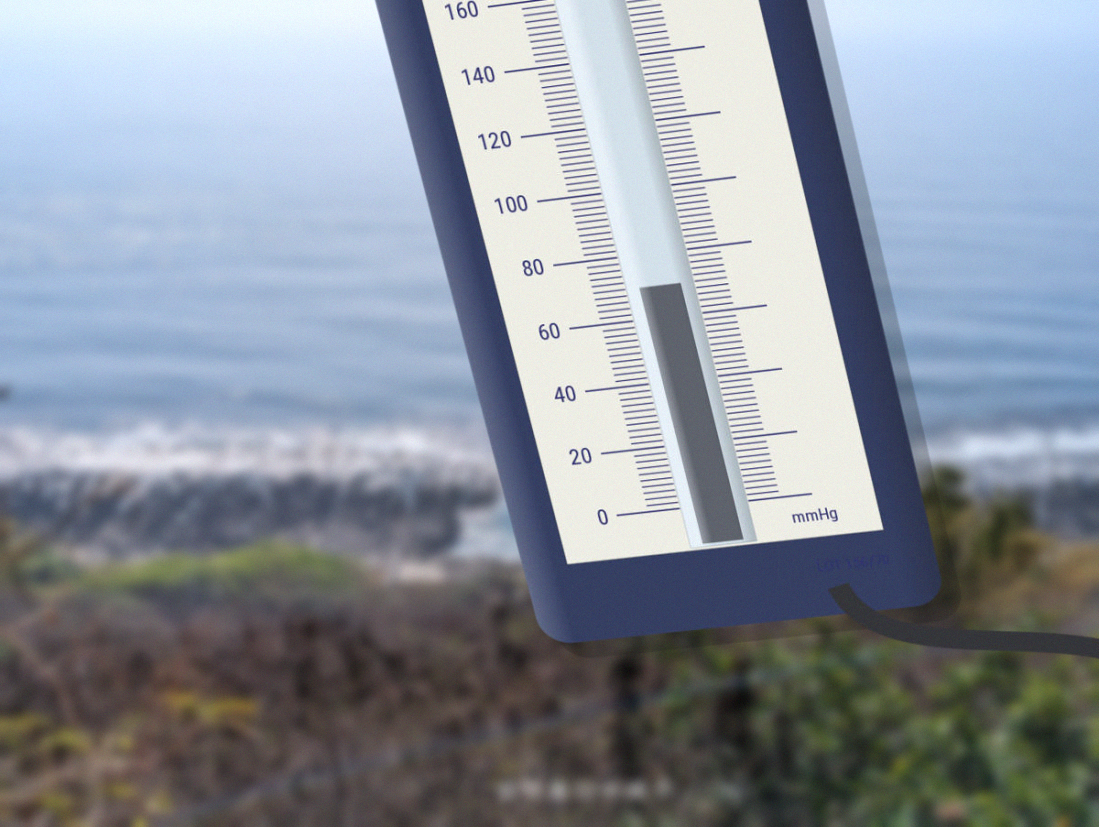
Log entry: 70 (mmHg)
